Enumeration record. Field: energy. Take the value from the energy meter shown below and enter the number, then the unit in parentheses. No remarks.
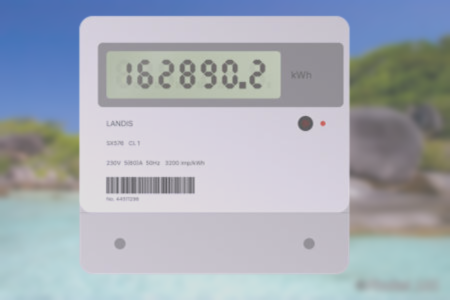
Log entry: 162890.2 (kWh)
